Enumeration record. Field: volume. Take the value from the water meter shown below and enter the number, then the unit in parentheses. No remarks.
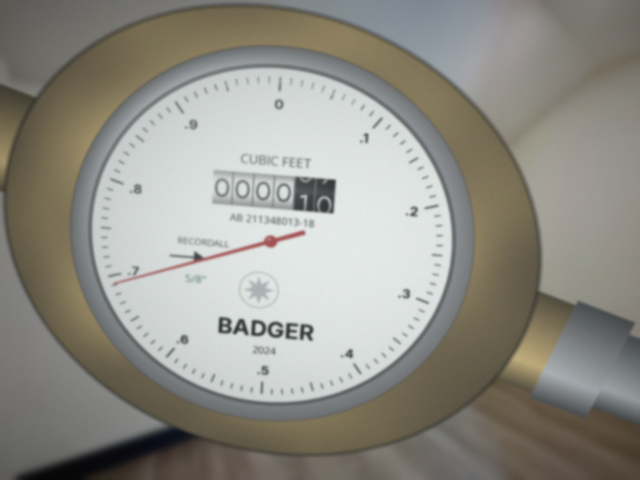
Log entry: 9.69 (ft³)
